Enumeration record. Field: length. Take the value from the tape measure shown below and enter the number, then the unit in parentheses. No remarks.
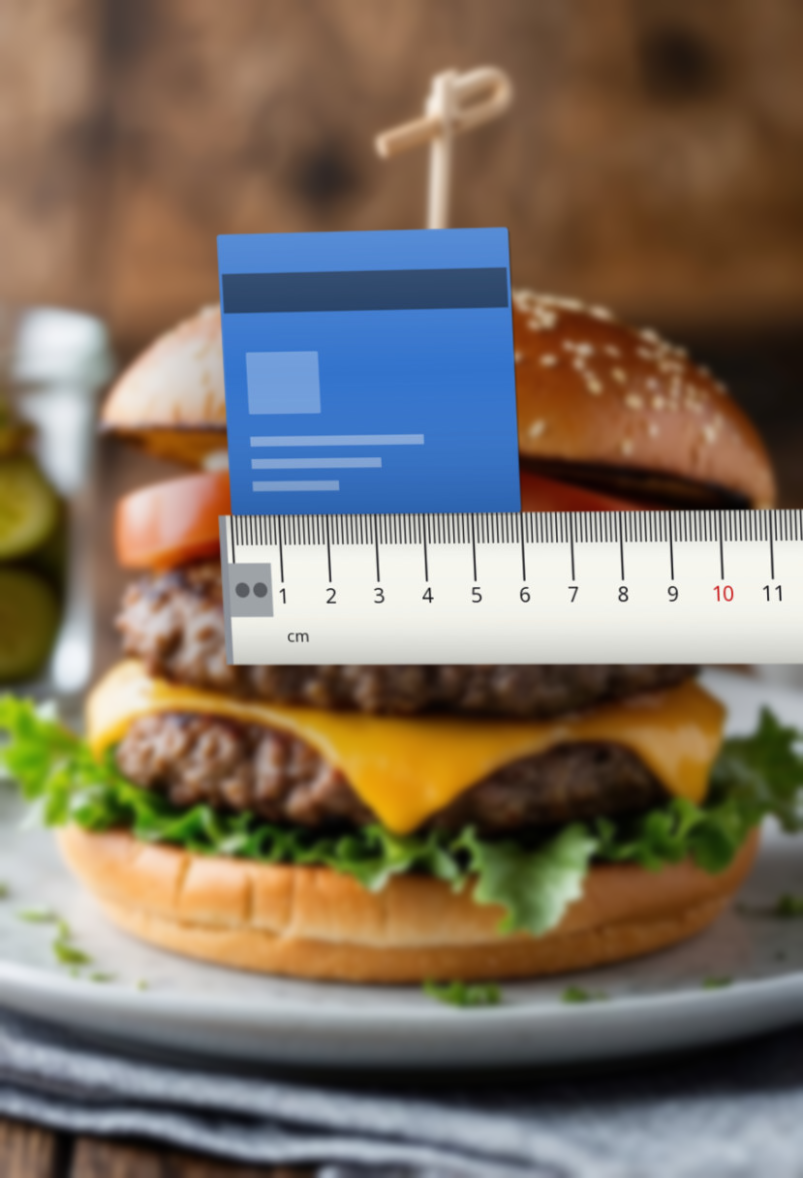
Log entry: 6 (cm)
